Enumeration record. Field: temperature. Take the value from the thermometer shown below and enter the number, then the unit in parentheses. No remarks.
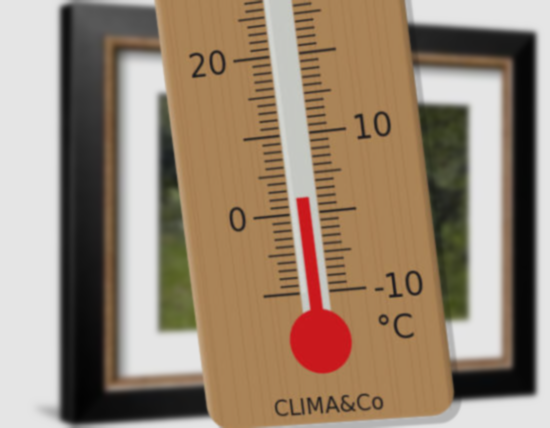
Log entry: 2 (°C)
